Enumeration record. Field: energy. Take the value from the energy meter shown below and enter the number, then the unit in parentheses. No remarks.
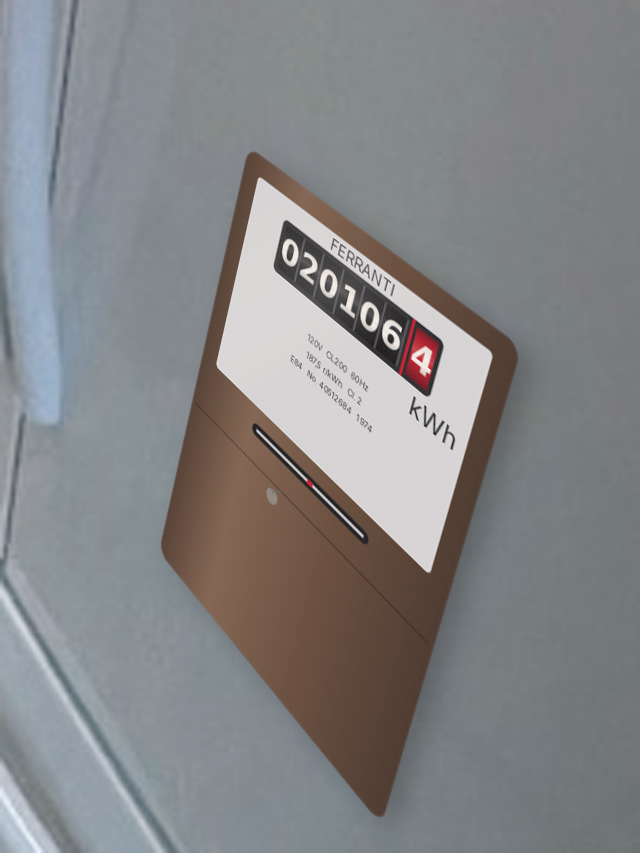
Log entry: 20106.4 (kWh)
